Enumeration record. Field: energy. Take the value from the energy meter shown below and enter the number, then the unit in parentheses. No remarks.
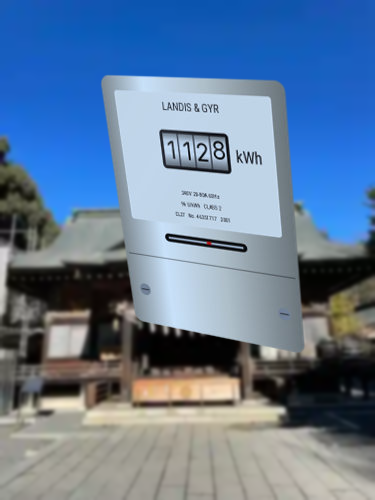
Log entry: 1128 (kWh)
